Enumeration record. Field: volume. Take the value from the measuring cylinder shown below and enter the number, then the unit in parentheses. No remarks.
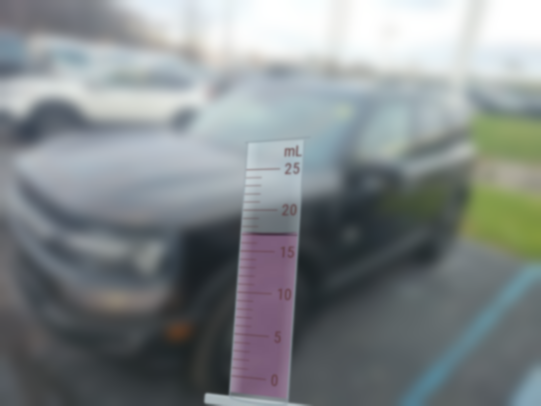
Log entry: 17 (mL)
